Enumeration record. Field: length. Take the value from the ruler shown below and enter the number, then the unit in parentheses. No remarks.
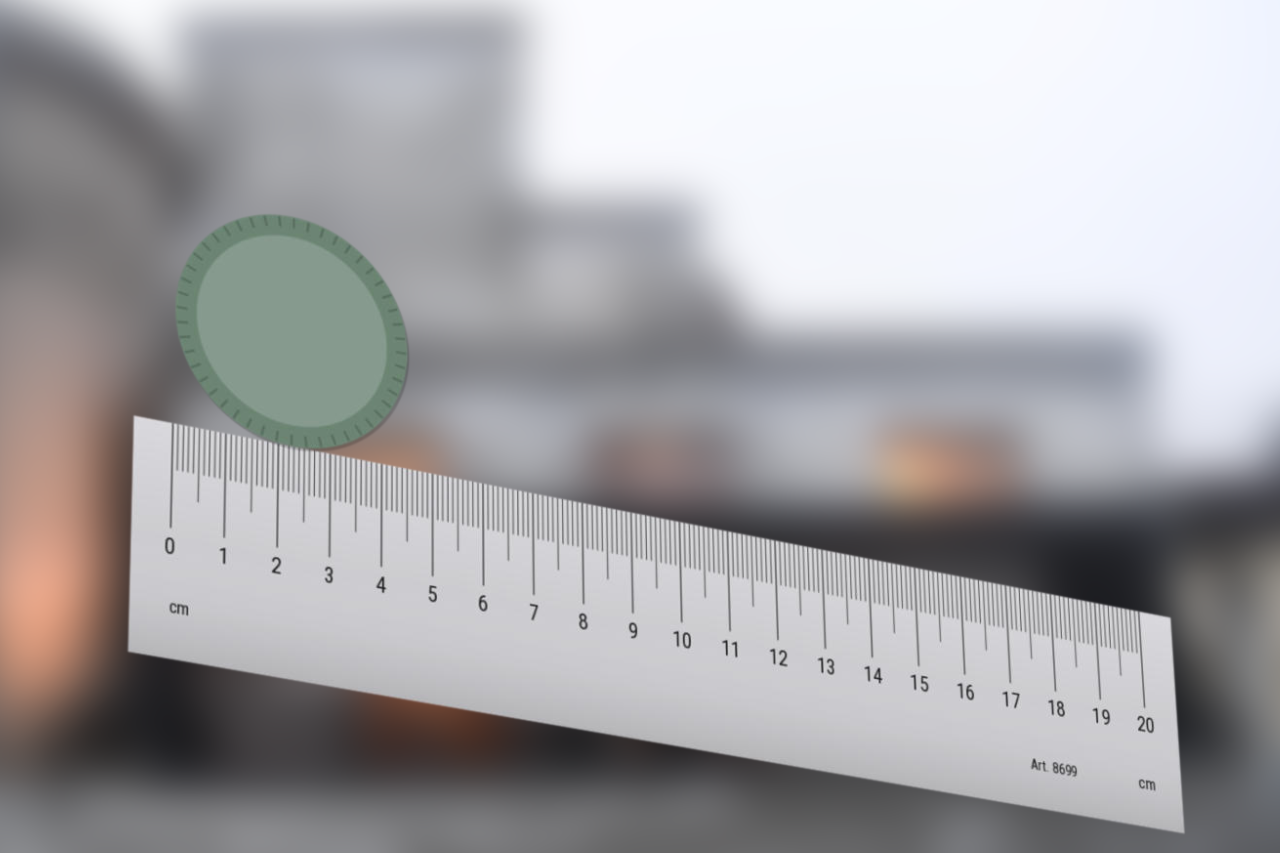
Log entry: 4.5 (cm)
